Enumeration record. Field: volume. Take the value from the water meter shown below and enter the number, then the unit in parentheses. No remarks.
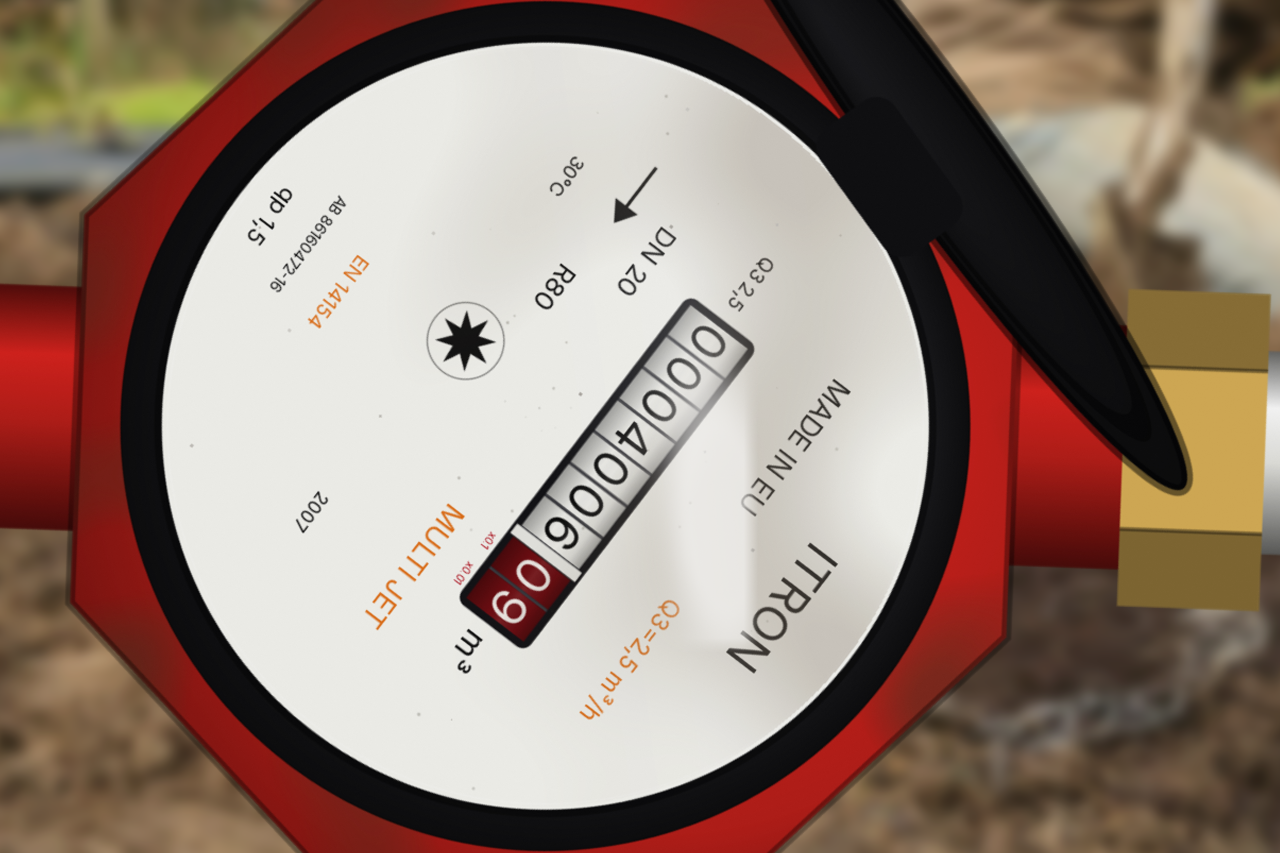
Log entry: 4006.09 (m³)
